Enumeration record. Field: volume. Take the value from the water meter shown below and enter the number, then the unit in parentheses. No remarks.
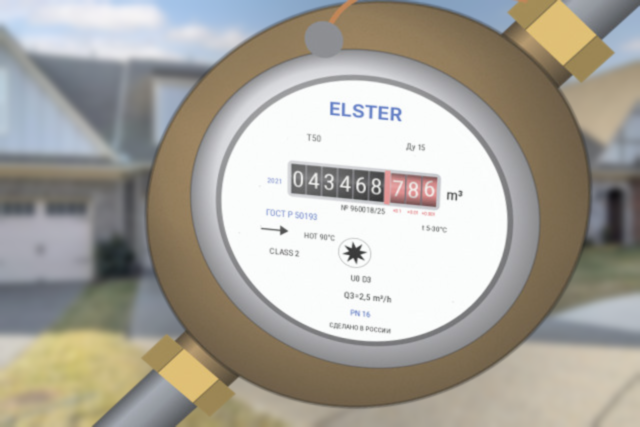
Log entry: 43468.786 (m³)
